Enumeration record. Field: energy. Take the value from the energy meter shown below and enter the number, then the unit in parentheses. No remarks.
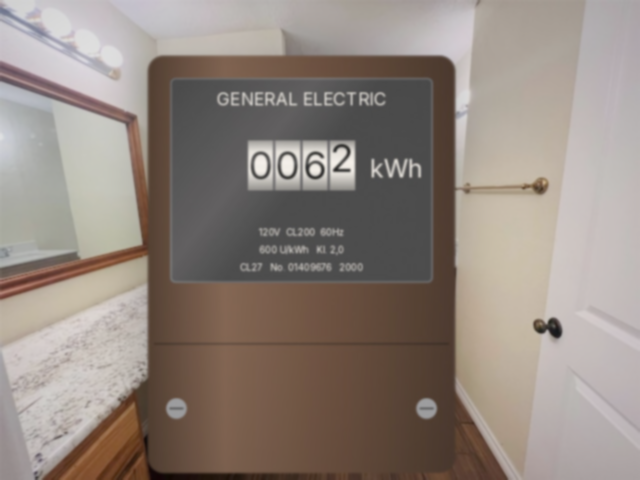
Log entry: 62 (kWh)
